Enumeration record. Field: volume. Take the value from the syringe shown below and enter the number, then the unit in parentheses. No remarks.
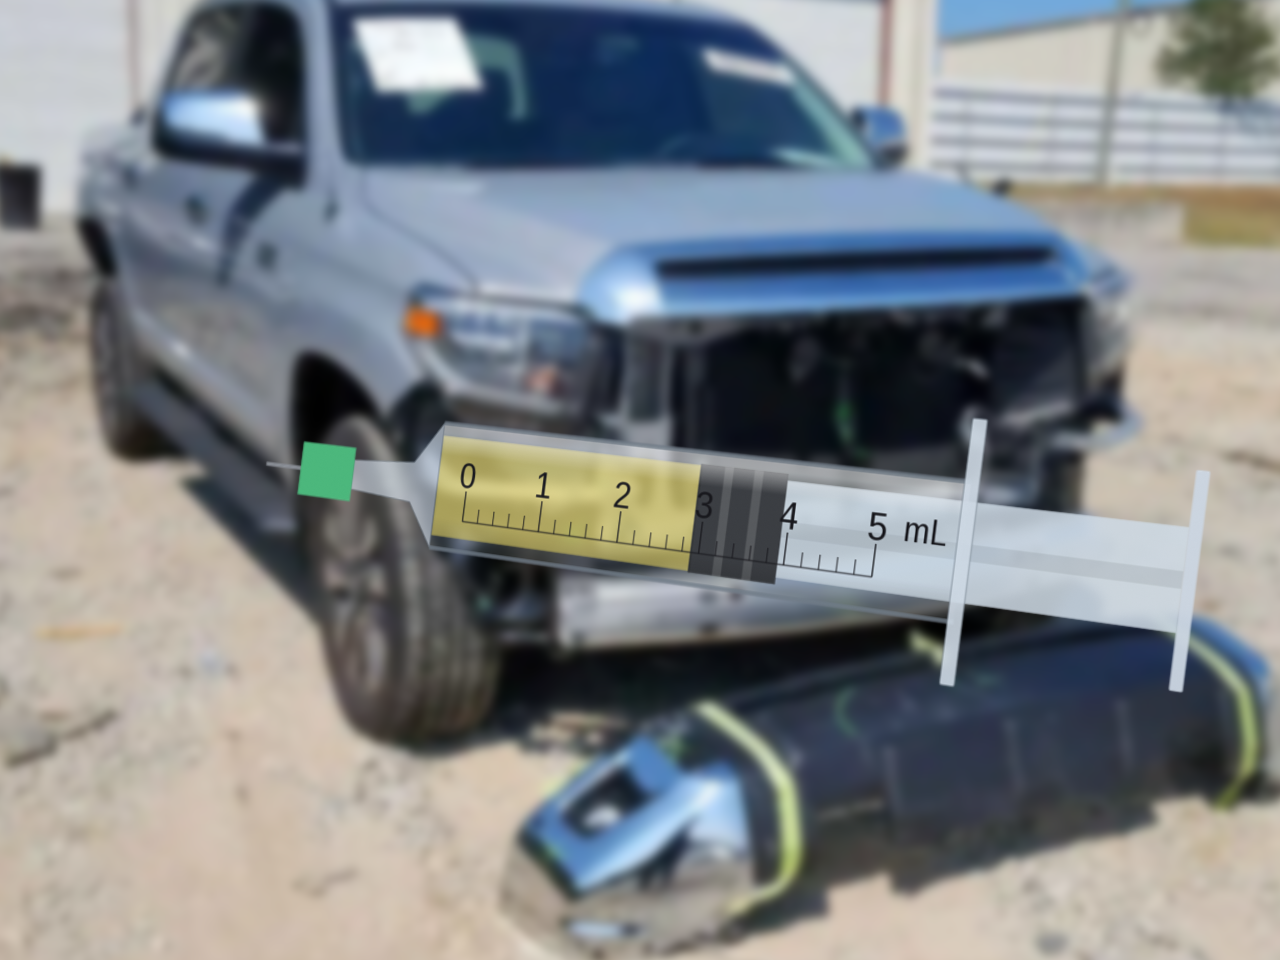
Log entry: 2.9 (mL)
